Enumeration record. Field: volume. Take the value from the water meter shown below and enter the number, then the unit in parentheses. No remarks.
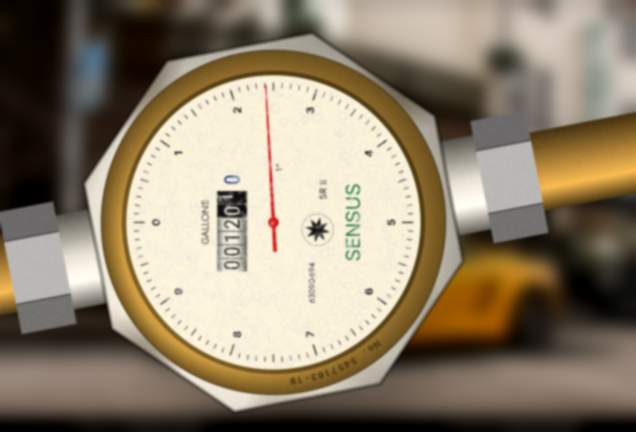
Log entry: 12012.4 (gal)
